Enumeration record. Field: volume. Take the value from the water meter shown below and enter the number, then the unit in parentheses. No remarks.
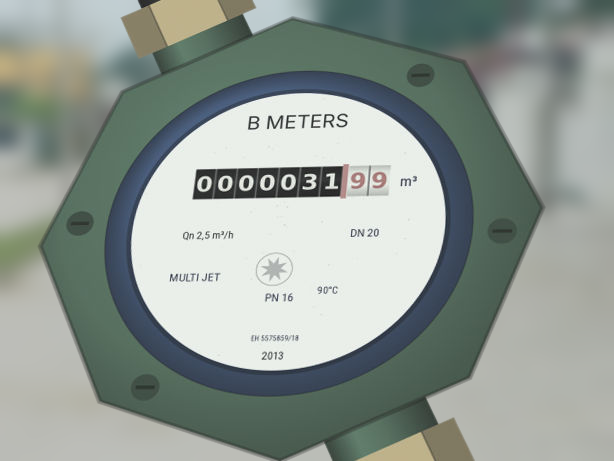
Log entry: 31.99 (m³)
